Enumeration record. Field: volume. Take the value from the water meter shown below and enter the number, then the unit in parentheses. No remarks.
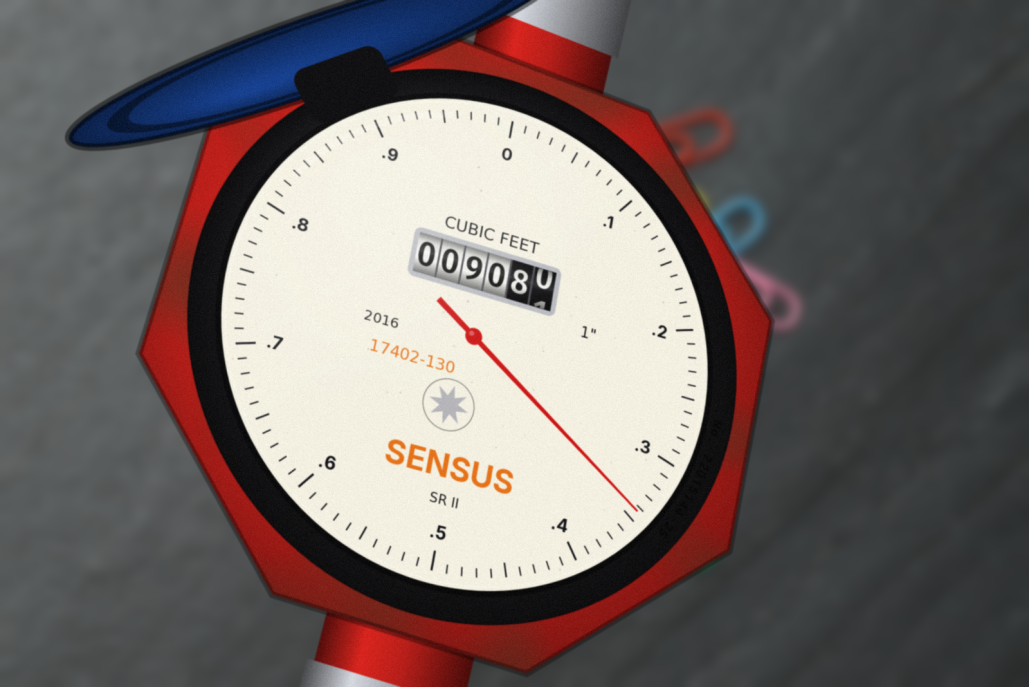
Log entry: 9080.34 (ft³)
